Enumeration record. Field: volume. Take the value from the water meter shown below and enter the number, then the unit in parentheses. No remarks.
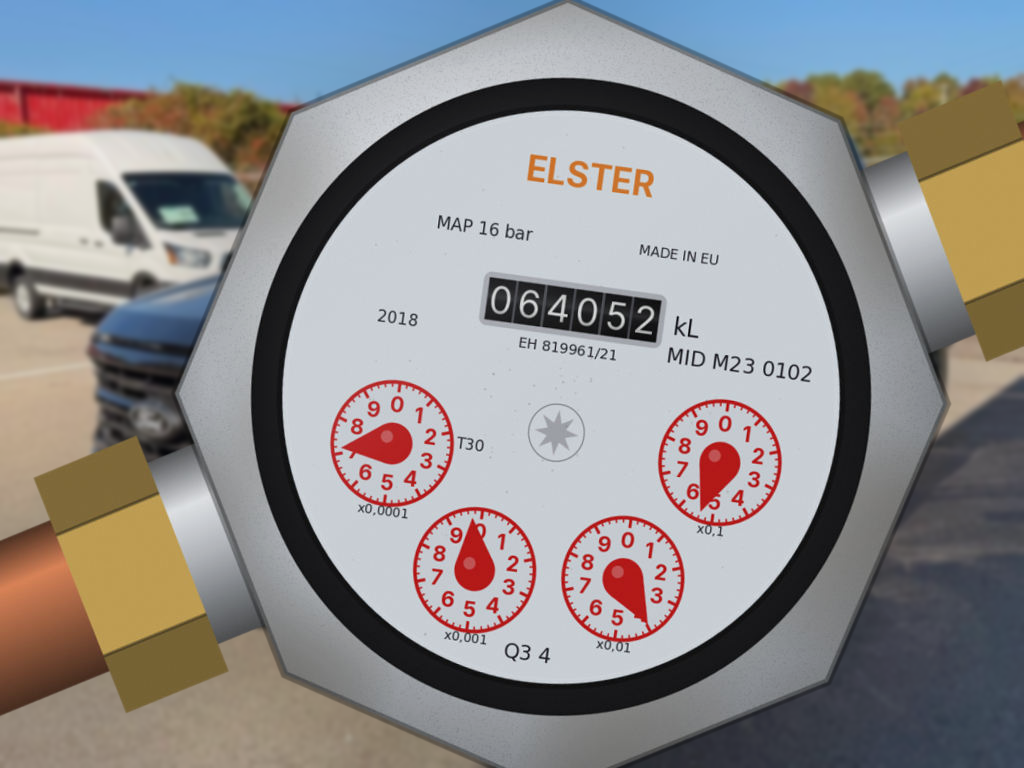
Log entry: 64052.5397 (kL)
